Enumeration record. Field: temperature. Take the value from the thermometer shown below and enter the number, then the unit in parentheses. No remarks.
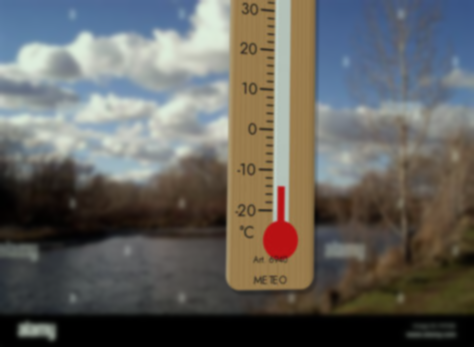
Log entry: -14 (°C)
